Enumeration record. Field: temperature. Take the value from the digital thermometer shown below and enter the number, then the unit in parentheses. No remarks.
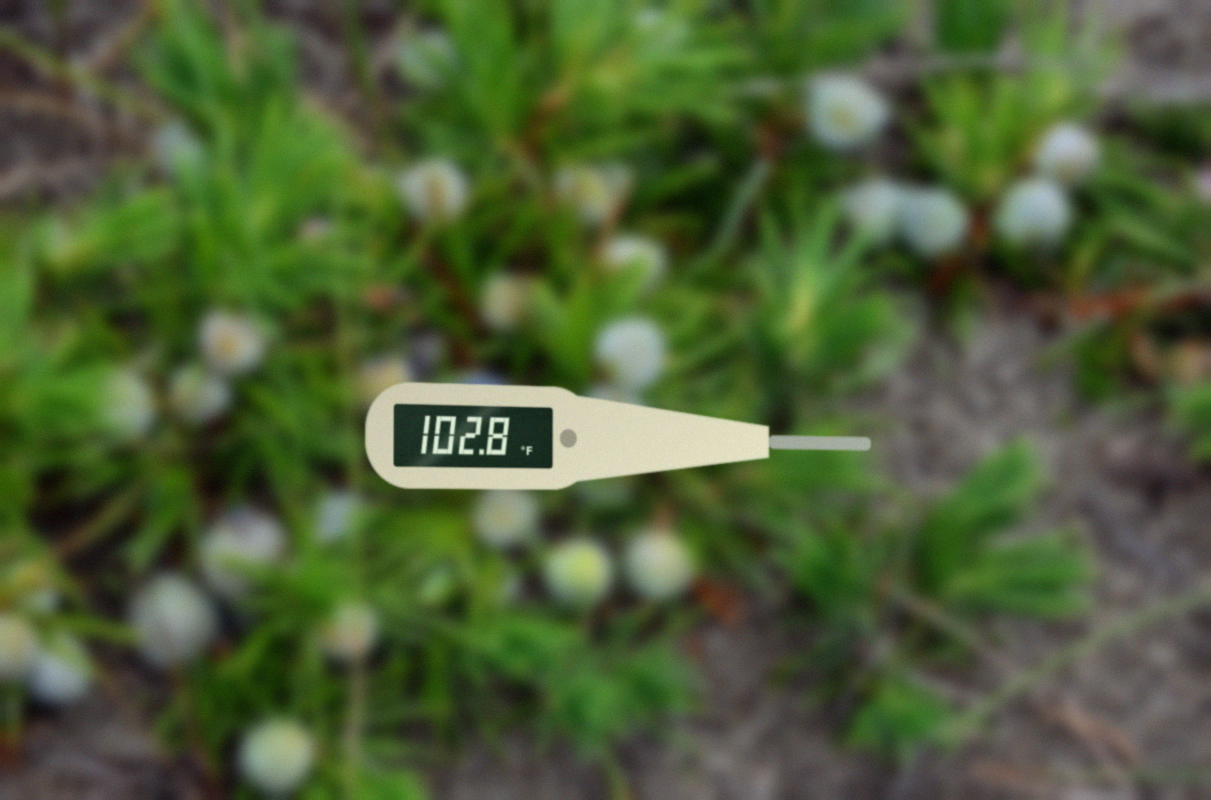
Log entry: 102.8 (°F)
